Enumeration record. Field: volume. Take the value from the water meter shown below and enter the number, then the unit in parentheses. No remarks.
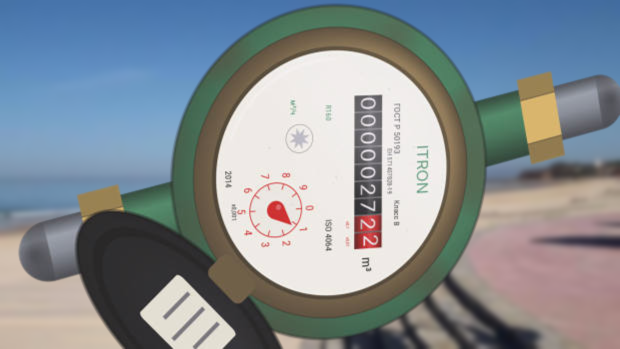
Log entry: 27.221 (m³)
